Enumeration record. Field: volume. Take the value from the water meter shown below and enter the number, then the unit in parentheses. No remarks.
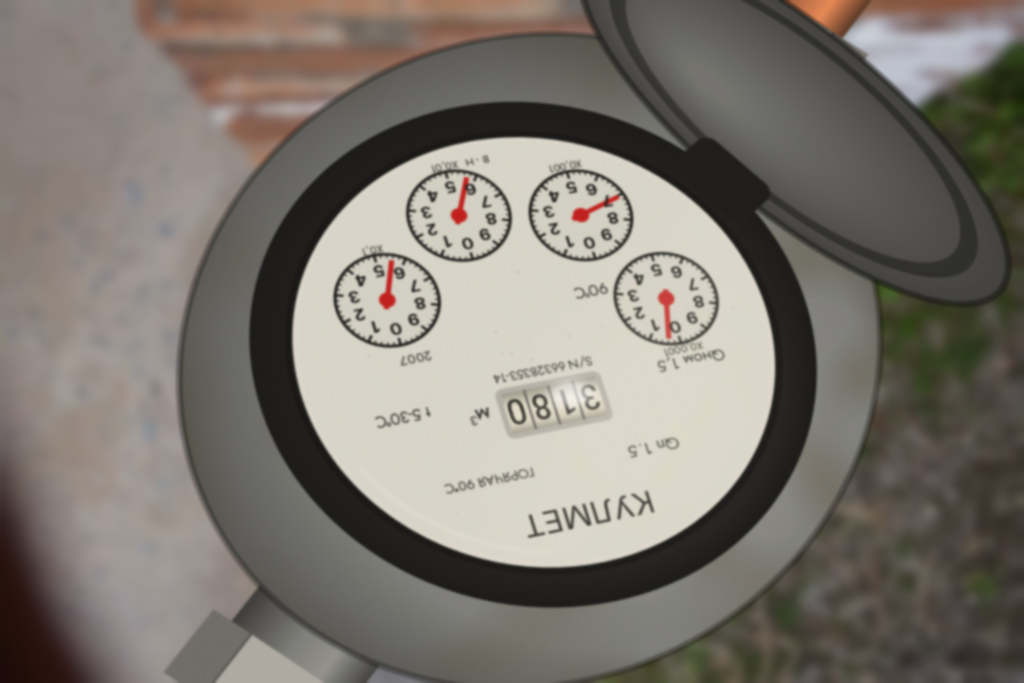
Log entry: 3180.5570 (m³)
